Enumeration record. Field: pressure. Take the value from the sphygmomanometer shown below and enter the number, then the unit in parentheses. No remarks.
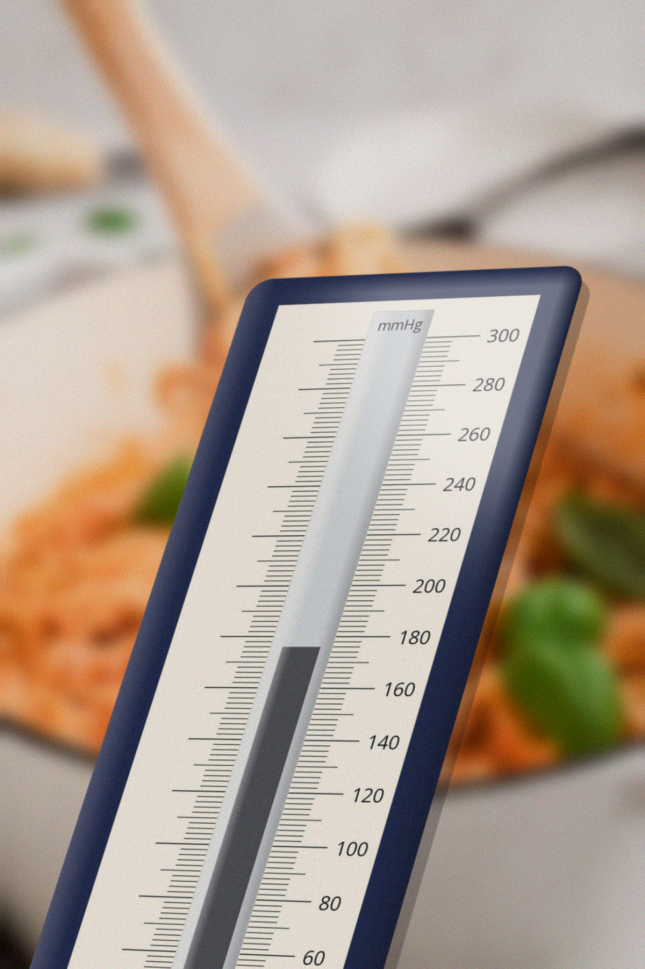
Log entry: 176 (mmHg)
